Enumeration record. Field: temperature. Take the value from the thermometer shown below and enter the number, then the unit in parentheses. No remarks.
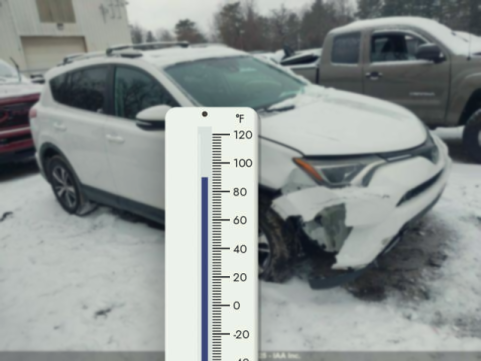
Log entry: 90 (°F)
